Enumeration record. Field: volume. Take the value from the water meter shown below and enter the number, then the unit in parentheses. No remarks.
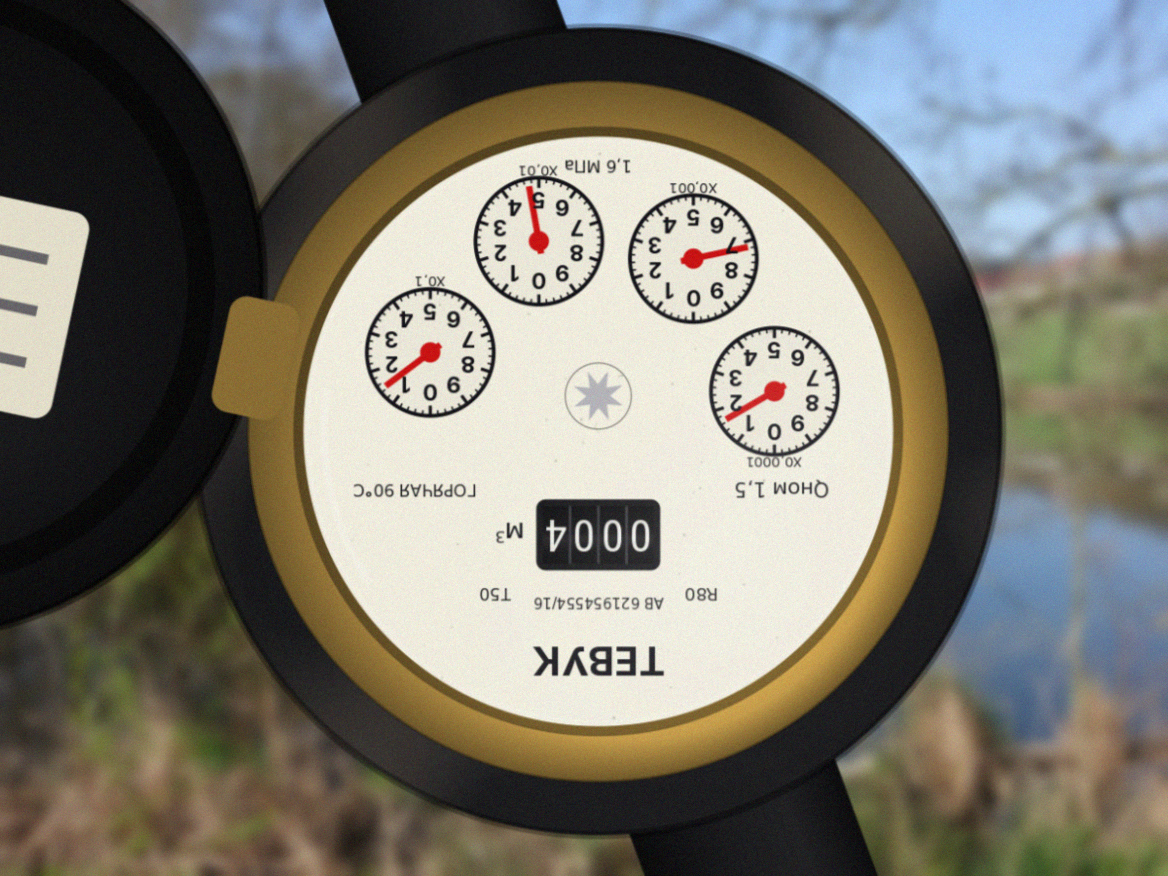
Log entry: 4.1471 (m³)
